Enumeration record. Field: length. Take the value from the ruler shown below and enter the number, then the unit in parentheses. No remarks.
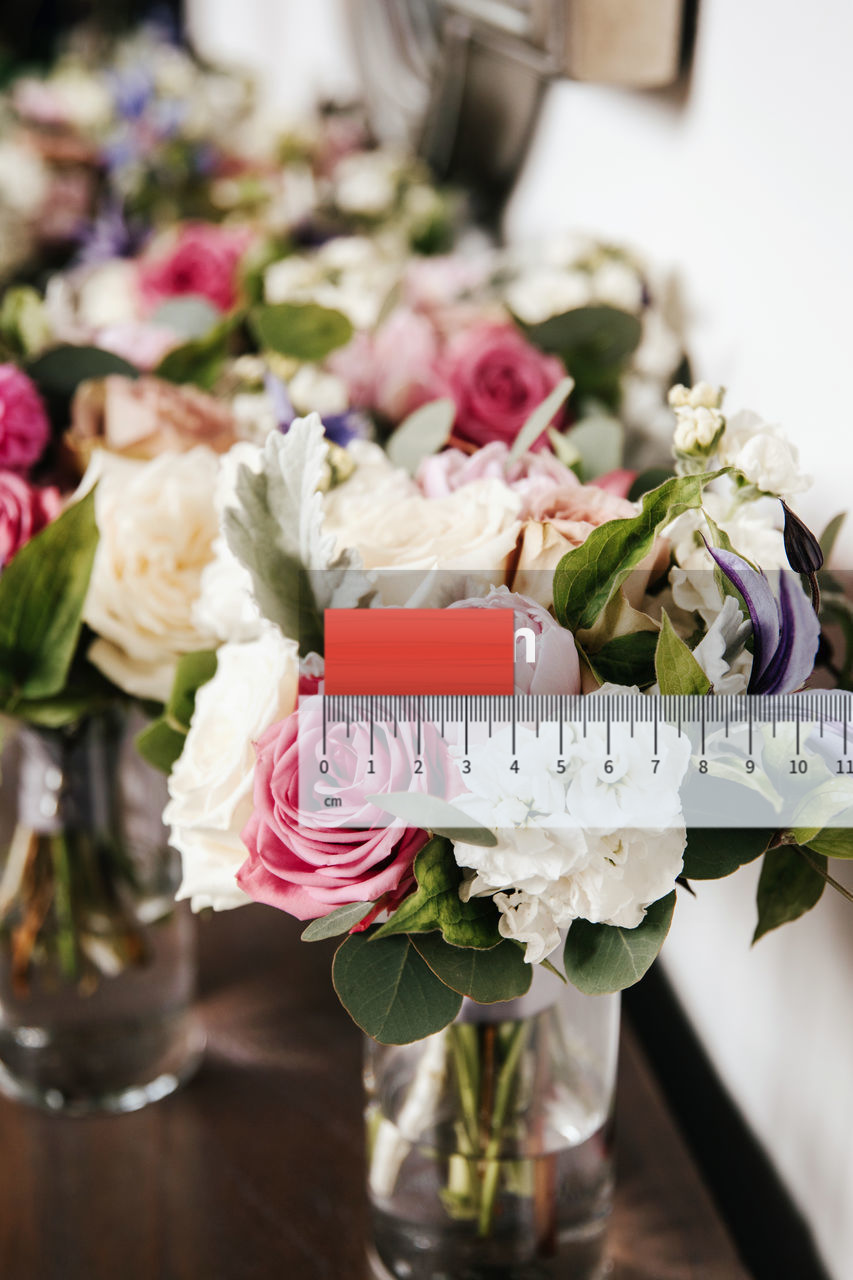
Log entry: 4 (cm)
